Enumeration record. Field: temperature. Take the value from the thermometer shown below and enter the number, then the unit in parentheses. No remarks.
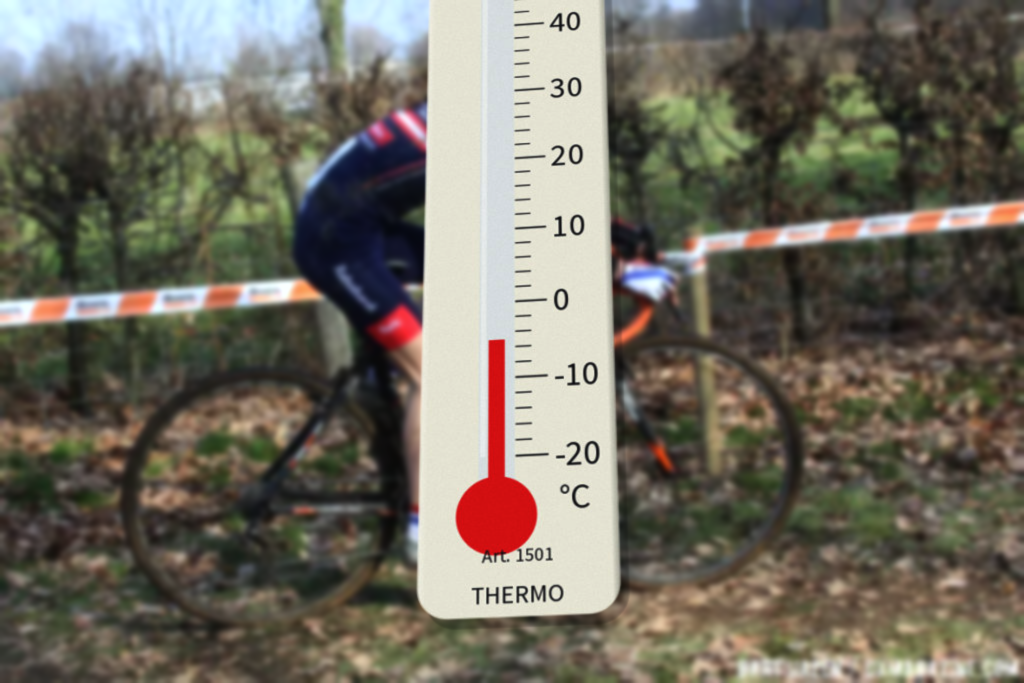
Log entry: -5 (°C)
